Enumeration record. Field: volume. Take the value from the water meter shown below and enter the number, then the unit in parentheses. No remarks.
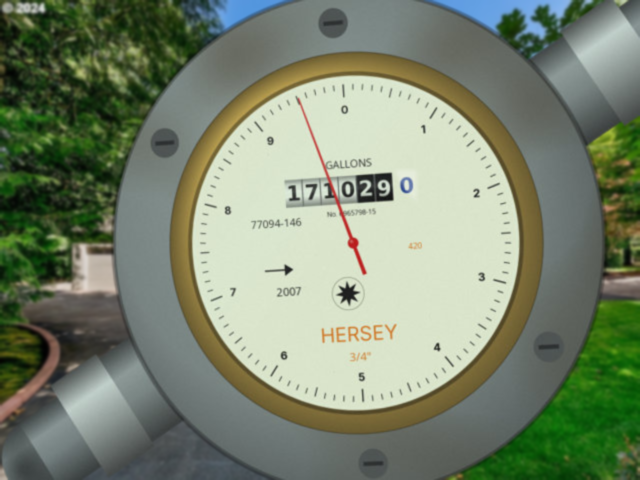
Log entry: 1710289.5 (gal)
